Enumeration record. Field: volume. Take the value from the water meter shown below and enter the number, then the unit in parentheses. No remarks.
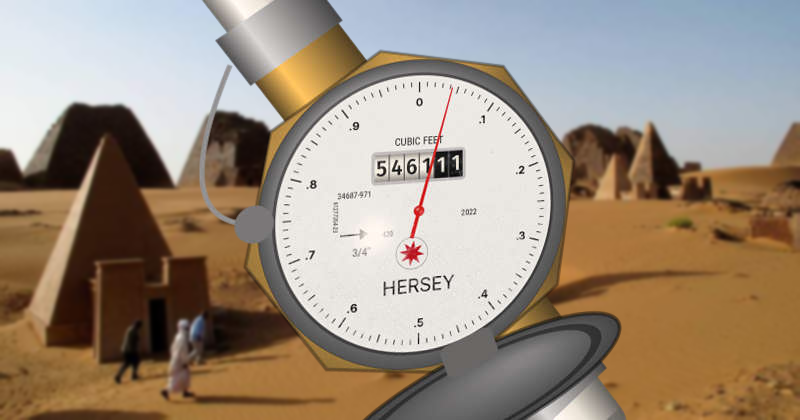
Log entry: 546111.04 (ft³)
